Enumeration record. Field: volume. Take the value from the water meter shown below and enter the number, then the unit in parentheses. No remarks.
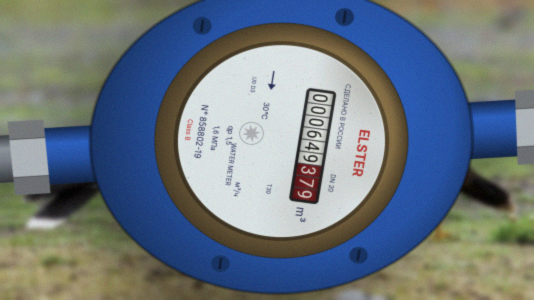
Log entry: 649.379 (m³)
